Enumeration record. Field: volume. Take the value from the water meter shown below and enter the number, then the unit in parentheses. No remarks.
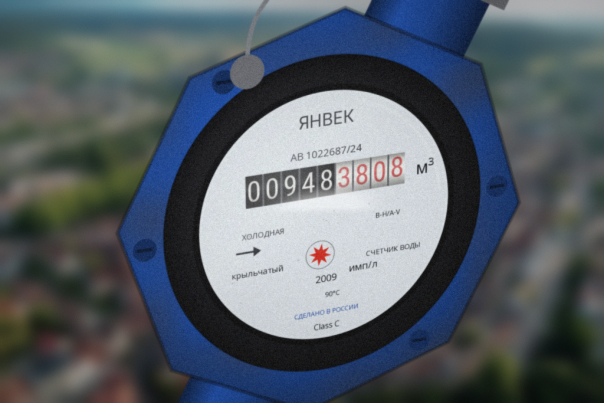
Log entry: 948.3808 (m³)
